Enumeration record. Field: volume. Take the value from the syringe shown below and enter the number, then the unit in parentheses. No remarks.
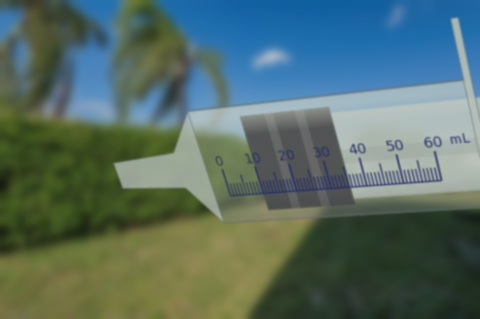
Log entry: 10 (mL)
